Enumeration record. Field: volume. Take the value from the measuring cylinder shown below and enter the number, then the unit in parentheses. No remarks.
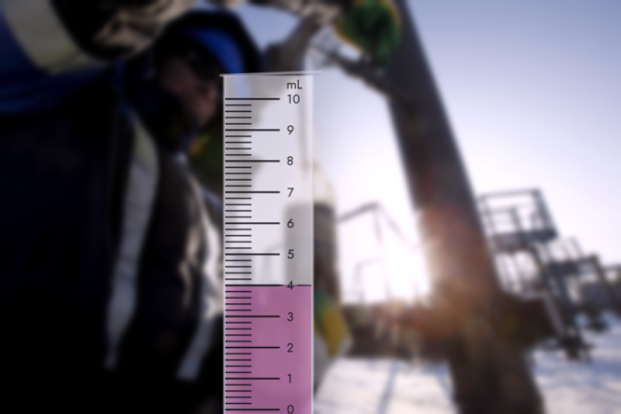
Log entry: 4 (mL)
